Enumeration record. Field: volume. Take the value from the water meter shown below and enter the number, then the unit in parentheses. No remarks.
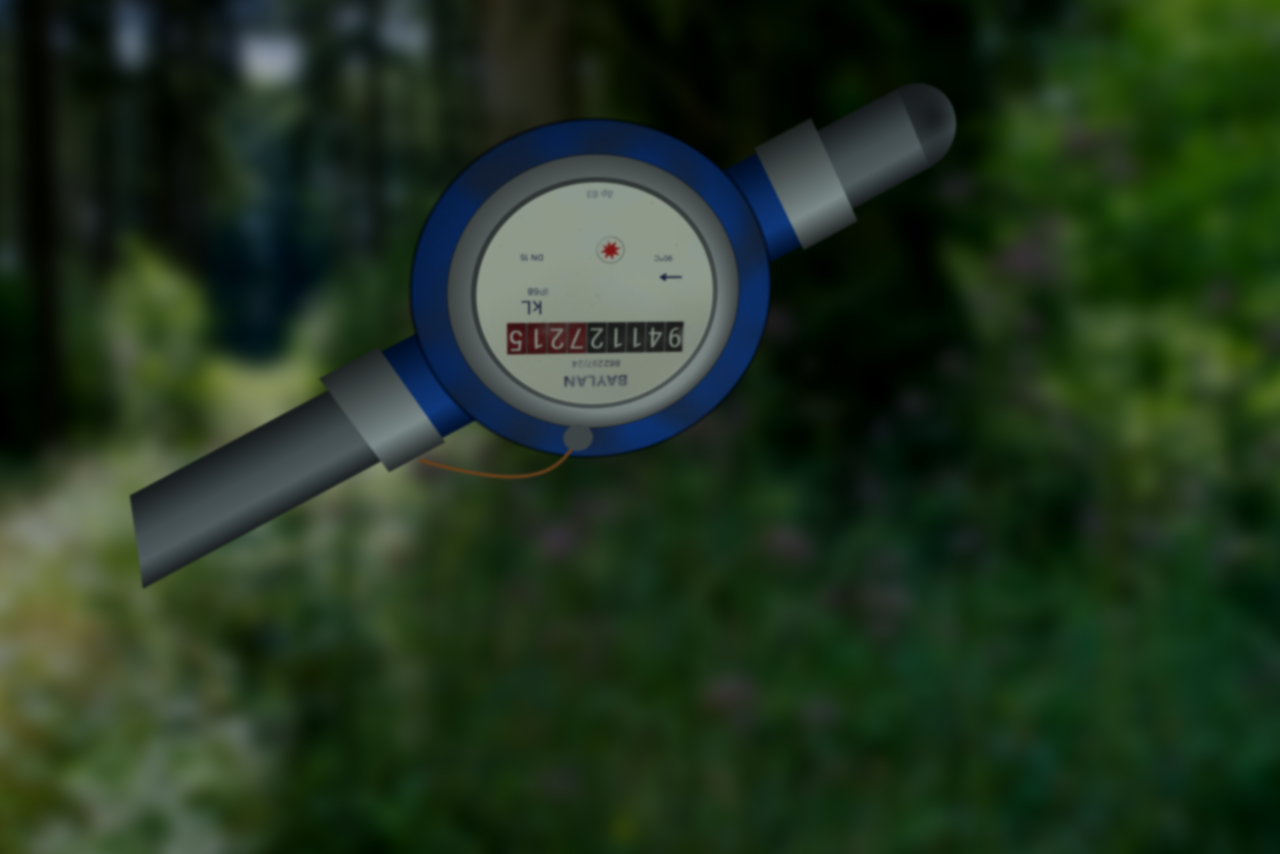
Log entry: 94112.7215 (kL)
